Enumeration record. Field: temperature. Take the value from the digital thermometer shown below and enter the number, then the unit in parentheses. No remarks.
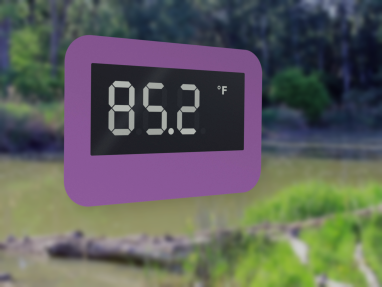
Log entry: 85.2 (°F)
